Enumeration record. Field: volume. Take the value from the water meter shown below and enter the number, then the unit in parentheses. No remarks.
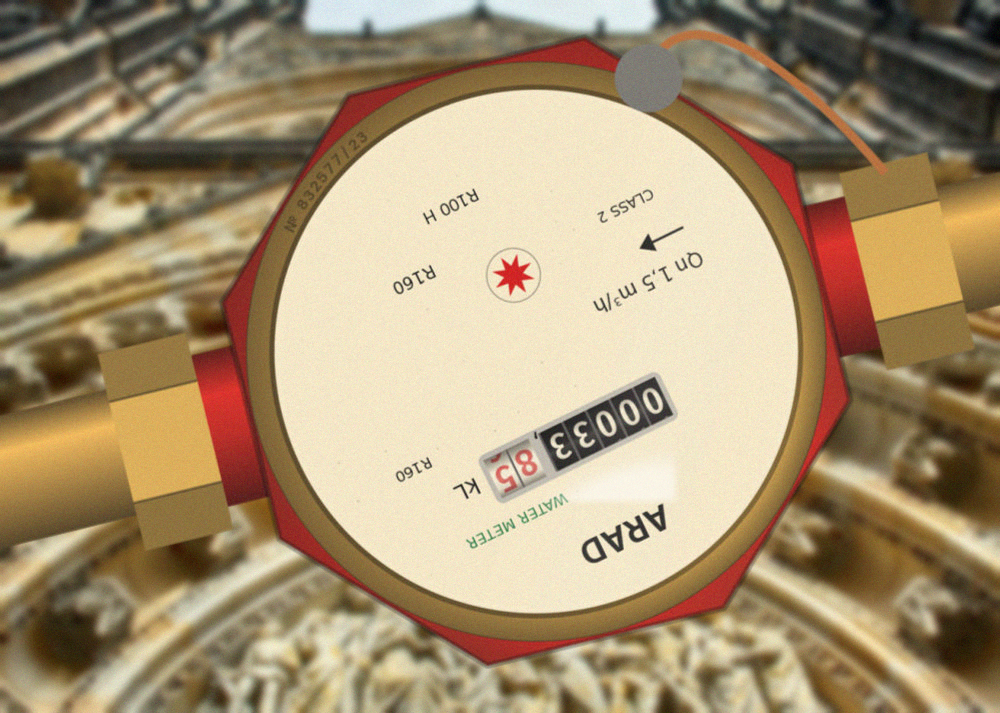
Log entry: 33.85 (kL)
